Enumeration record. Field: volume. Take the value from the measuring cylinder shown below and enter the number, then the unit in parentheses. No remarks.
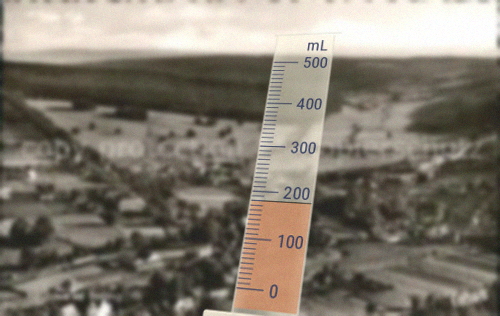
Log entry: 180 (mL)
